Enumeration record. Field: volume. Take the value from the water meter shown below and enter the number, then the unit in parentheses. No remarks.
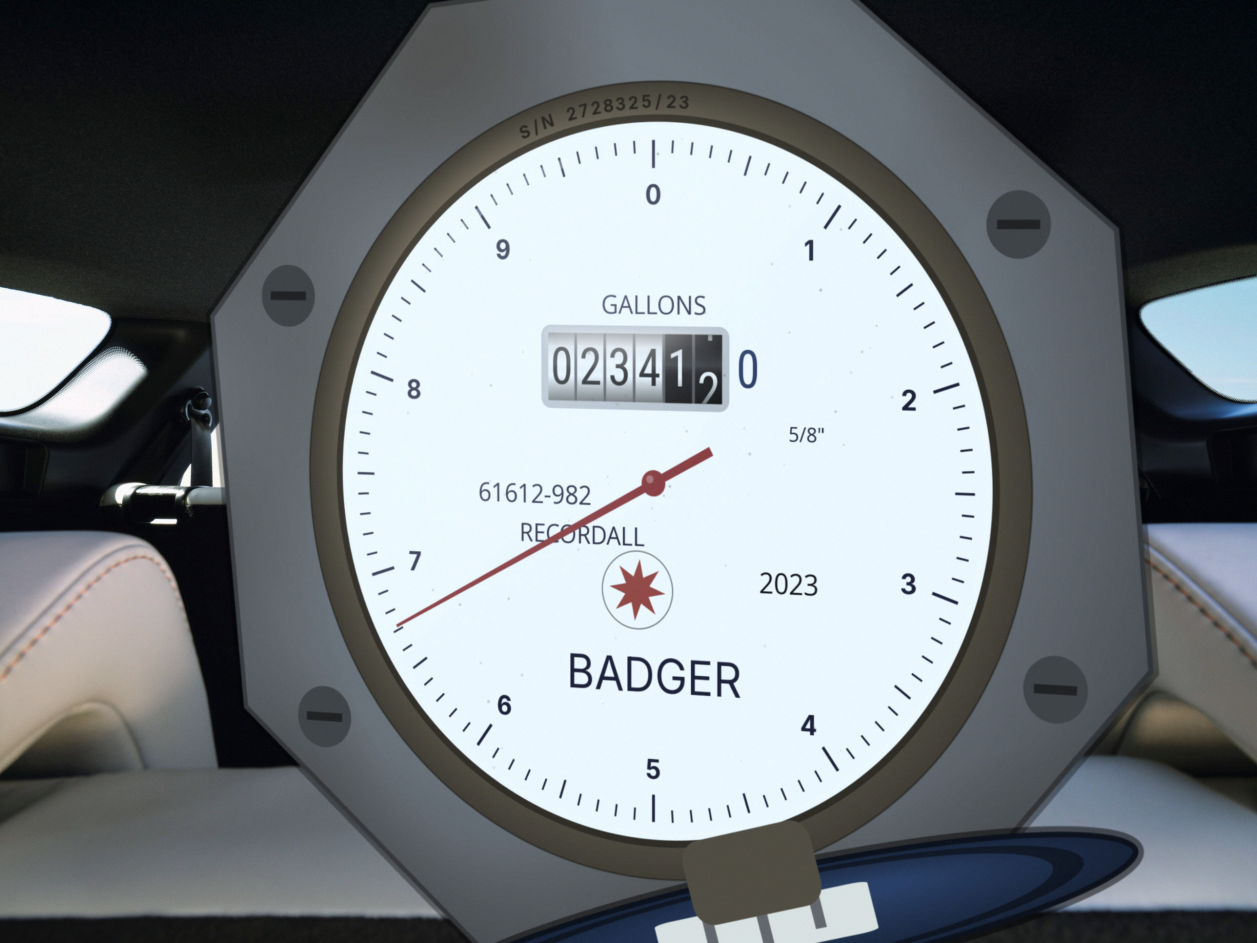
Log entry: 234116.7 (gal)
